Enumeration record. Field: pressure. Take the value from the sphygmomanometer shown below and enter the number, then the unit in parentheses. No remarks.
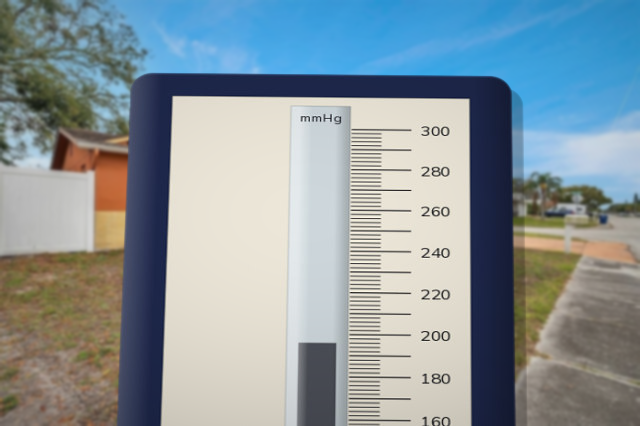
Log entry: 196 (mmHg)
